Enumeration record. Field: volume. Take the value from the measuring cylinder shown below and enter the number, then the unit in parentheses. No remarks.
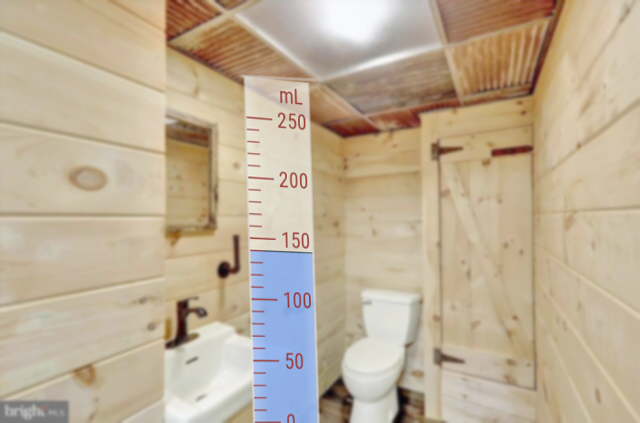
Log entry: 140 (mL)
